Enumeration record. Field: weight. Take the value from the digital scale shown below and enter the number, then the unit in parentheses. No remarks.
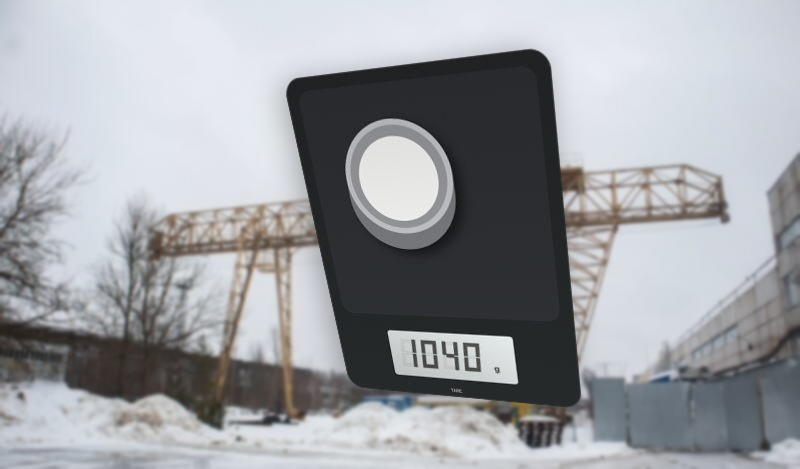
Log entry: 1040 (g)
